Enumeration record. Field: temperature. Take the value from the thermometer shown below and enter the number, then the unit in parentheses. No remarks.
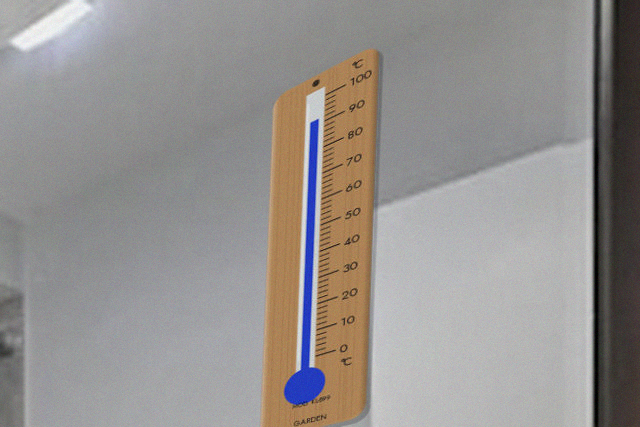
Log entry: 92 (°C)
